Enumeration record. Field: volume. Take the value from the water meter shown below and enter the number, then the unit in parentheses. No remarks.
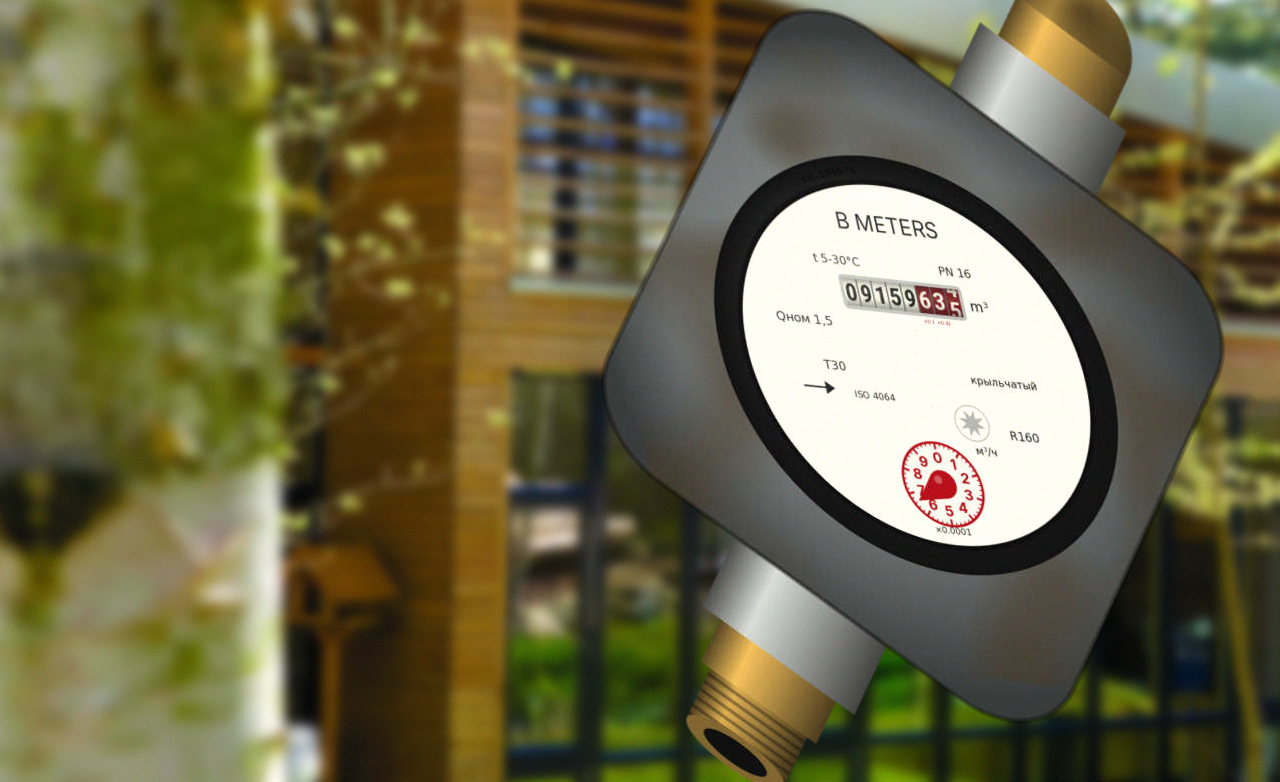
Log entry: 9159.6346 (m³)
